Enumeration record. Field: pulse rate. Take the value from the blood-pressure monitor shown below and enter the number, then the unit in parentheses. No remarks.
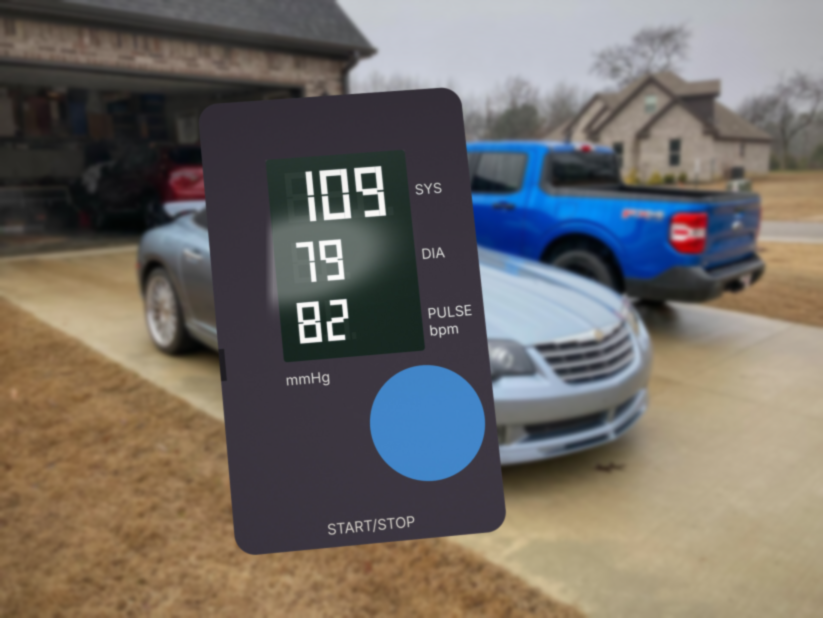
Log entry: 82 (bpm)
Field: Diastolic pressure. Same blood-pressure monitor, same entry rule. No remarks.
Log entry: 79 (mmHg)
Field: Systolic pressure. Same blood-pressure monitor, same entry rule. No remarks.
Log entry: 109 (mmHg)
